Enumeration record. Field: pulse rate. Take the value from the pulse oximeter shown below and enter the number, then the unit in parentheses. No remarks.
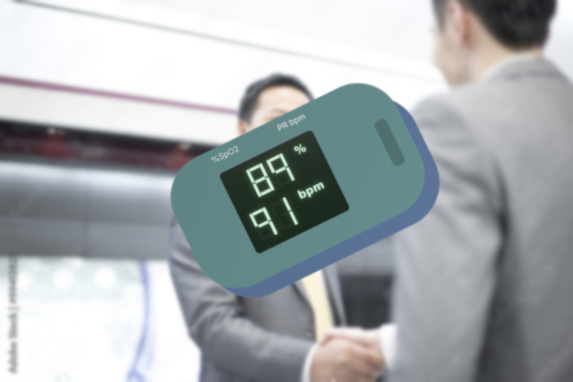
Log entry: 91 (bpm)
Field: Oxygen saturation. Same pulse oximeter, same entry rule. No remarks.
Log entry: 89 (%)
